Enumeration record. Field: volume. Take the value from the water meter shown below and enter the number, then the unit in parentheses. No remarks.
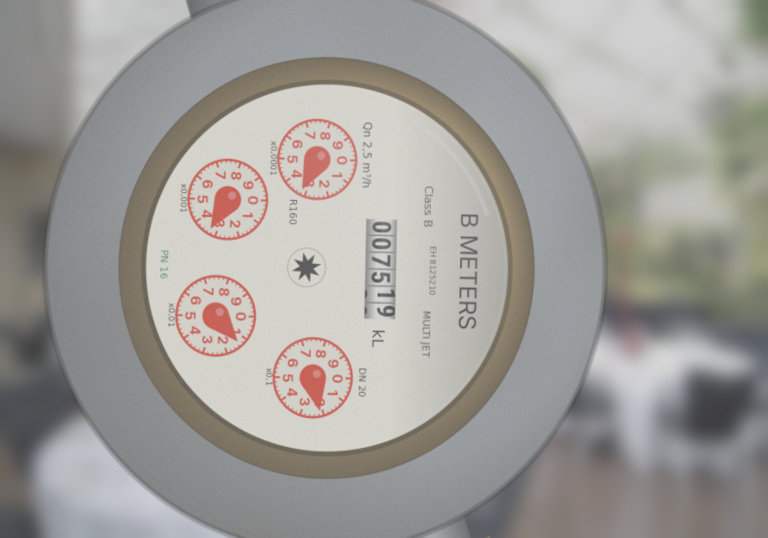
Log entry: 7519.2133 (kL)
